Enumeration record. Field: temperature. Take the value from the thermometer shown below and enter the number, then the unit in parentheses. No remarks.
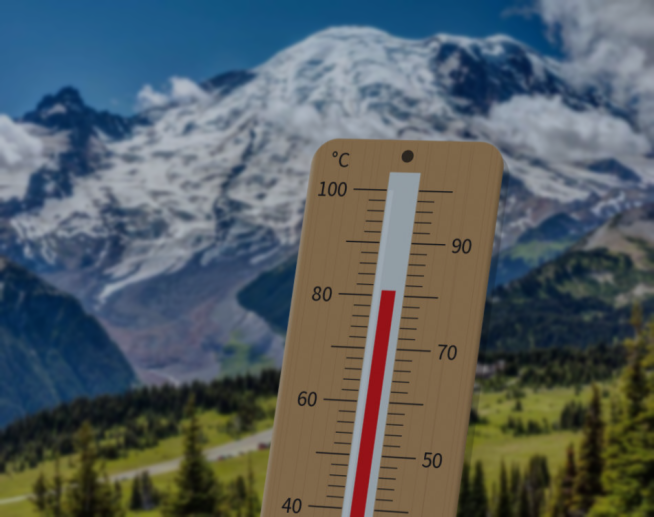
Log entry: 81 (°C)
